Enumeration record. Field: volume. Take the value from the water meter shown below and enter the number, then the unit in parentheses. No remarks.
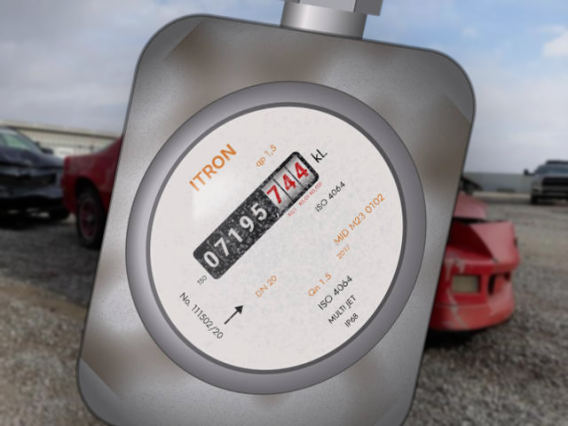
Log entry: 7195.744 (kL)
